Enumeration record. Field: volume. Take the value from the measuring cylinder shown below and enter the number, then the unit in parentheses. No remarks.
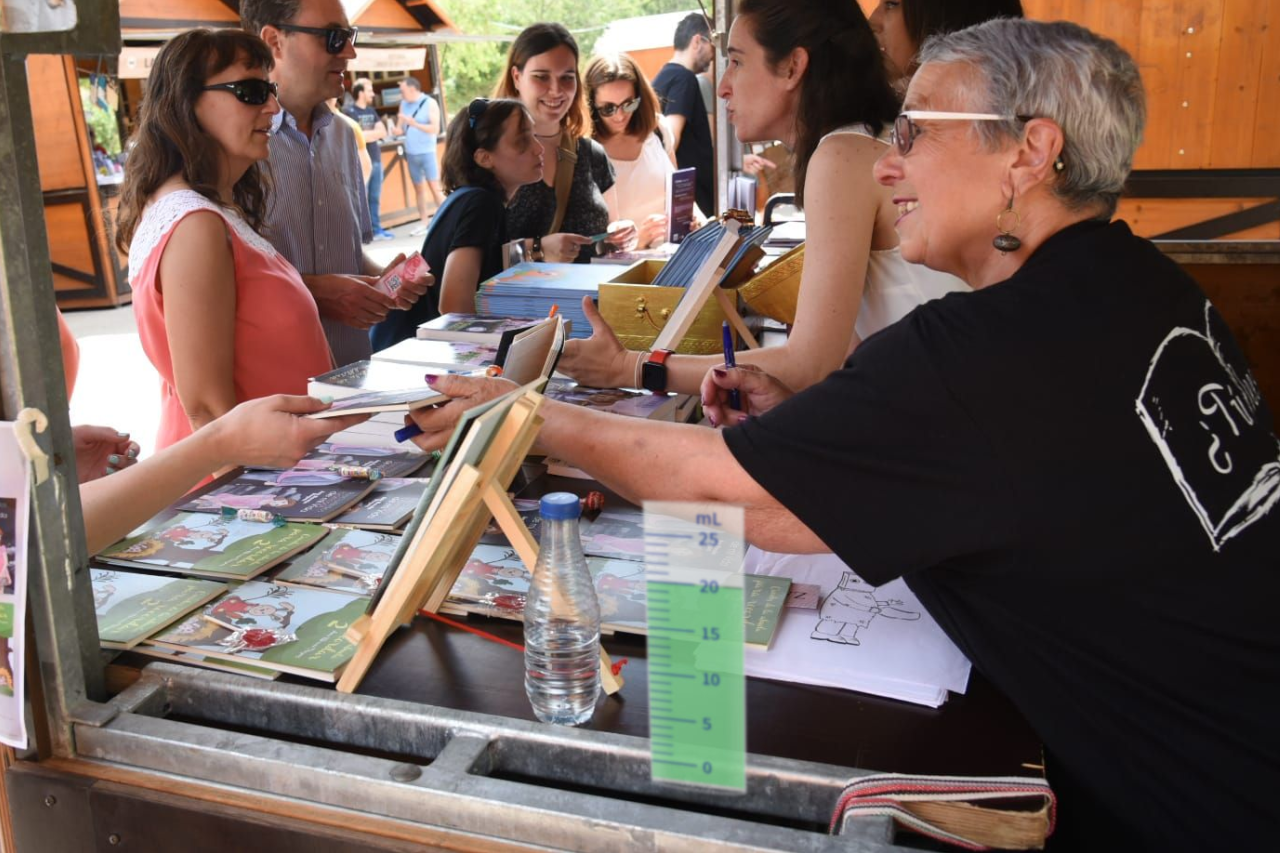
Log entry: 20 (mL)
